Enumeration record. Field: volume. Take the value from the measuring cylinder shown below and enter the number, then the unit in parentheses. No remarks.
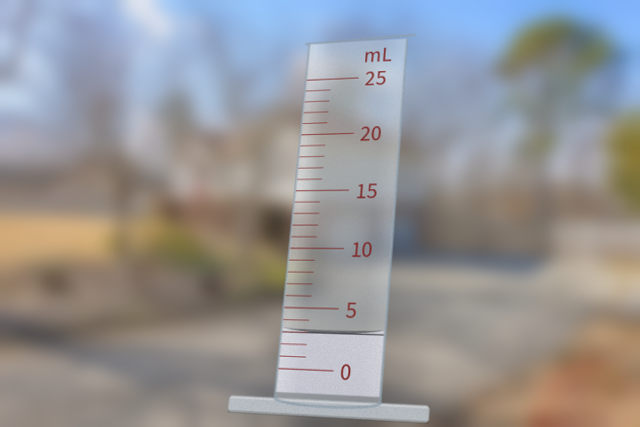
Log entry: 3 (mL)
